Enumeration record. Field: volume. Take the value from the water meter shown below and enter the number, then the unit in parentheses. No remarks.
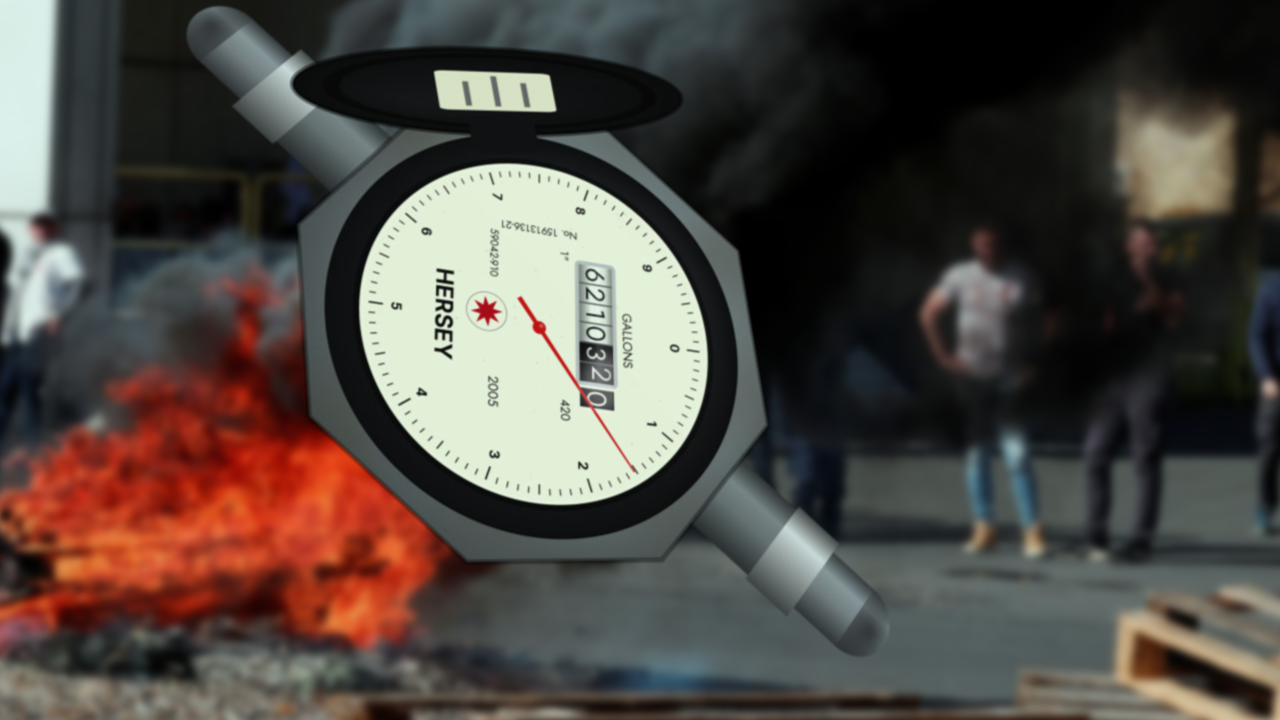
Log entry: 6210321.5 (gal)
